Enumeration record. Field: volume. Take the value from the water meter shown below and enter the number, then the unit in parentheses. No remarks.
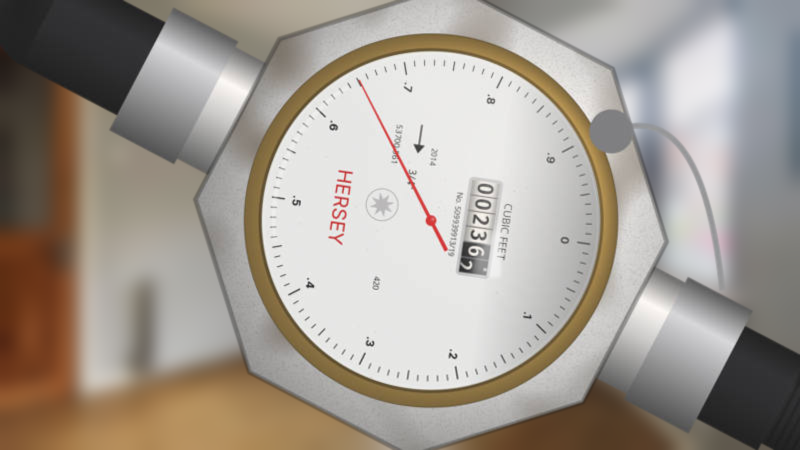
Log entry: 2361.65 (ft³)
